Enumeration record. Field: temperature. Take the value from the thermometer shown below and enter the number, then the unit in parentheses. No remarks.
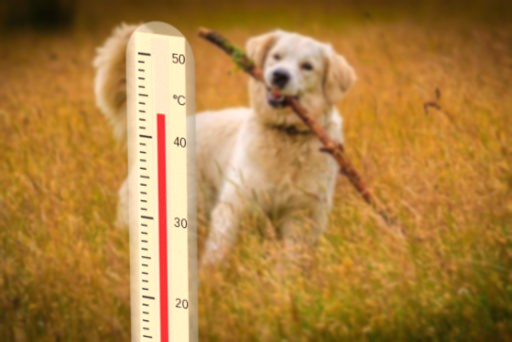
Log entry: 43 (°C)
